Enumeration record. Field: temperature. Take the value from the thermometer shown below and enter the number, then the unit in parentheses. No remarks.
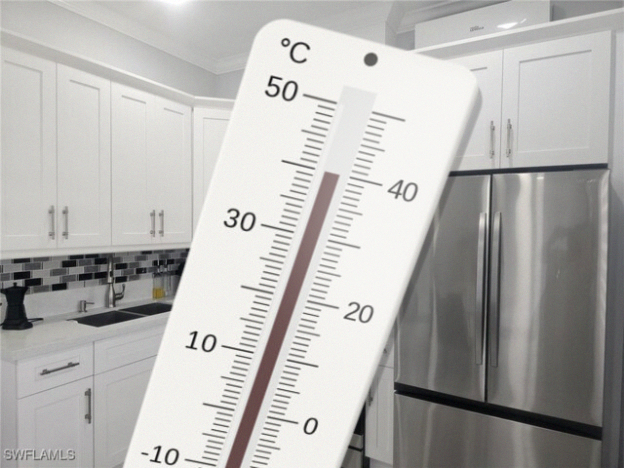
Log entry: 40 (°C)
